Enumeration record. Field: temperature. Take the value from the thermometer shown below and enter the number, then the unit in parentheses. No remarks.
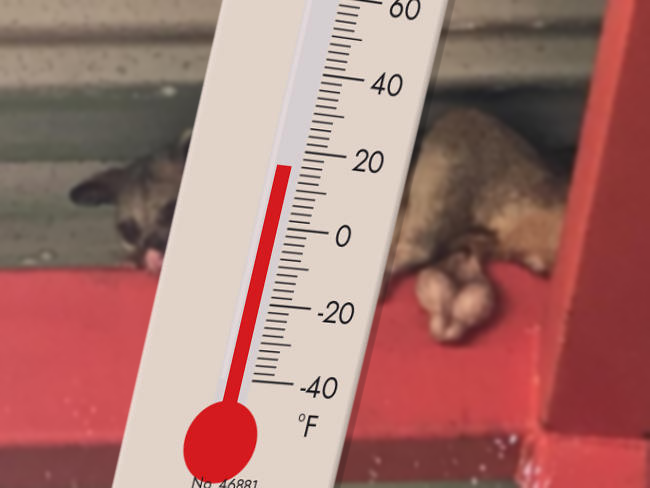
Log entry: 16 (°F)
